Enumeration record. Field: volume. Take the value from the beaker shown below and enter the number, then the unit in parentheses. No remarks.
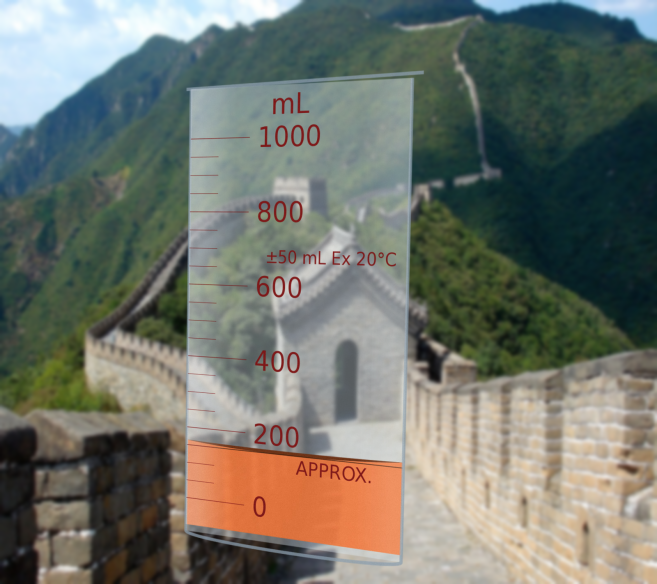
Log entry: 150 (mL)
